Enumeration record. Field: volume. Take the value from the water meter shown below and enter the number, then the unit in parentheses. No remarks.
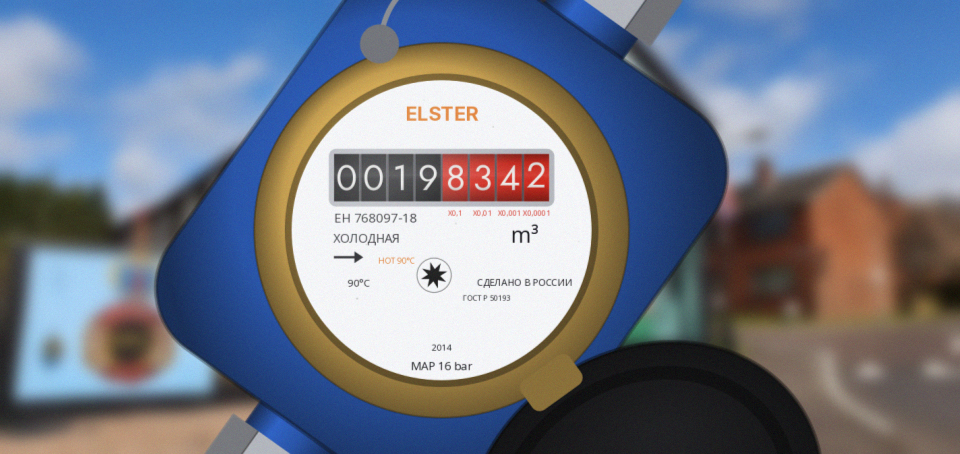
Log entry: 19.8342 (m³)
